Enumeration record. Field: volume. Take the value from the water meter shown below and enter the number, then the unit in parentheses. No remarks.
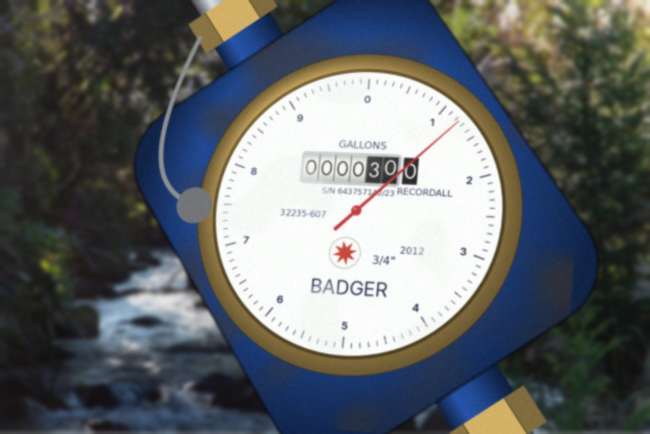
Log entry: 301.2 (gal)
